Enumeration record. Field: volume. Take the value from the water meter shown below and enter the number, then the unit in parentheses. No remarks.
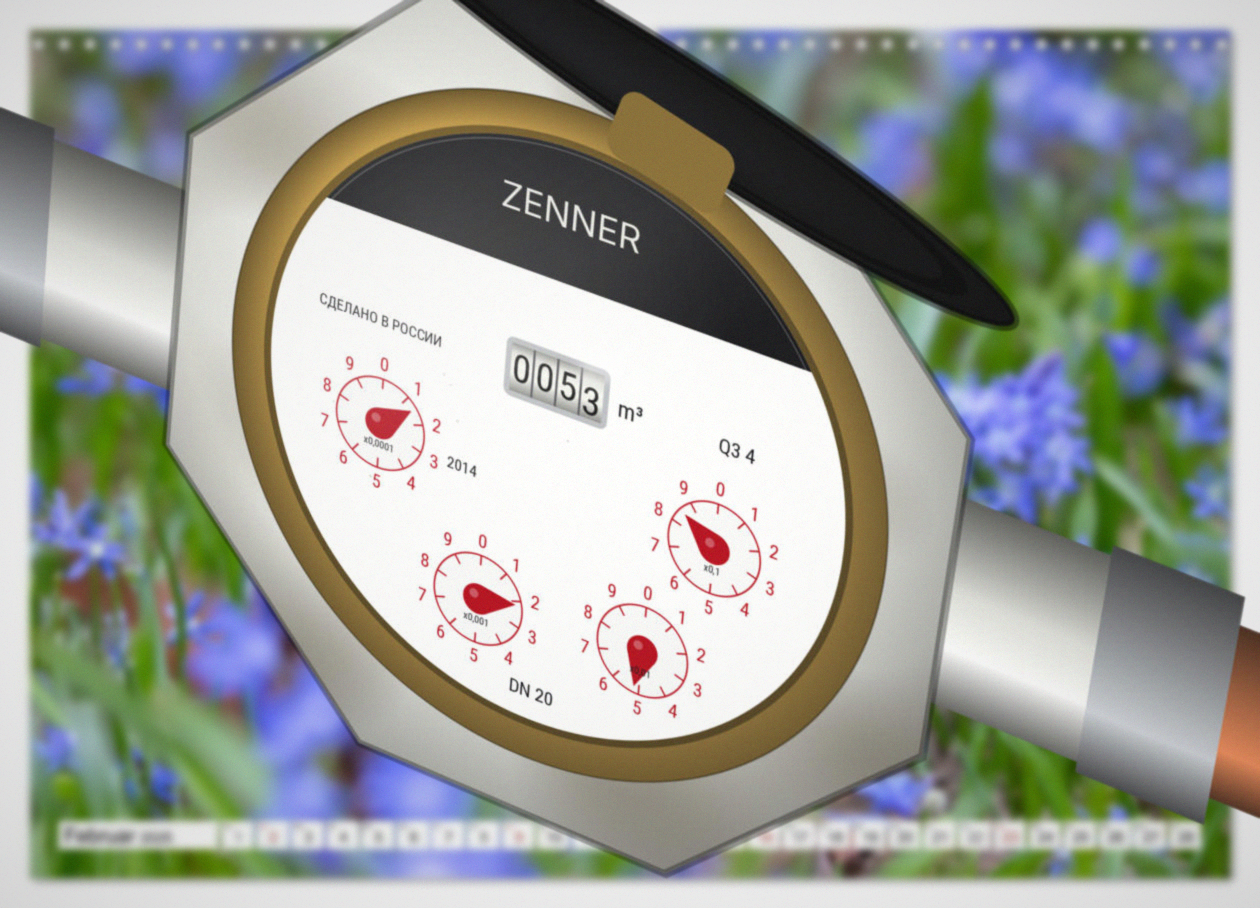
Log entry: 52.8521 (m³)
